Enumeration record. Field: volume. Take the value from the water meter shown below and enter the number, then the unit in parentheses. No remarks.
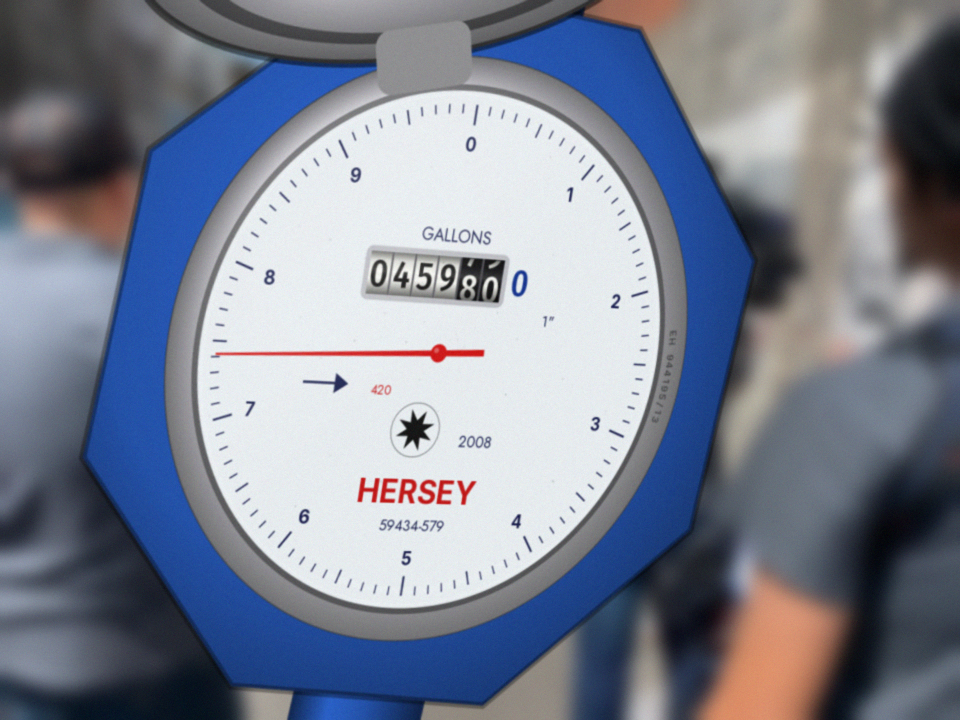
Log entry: 459797.4 (gal)
